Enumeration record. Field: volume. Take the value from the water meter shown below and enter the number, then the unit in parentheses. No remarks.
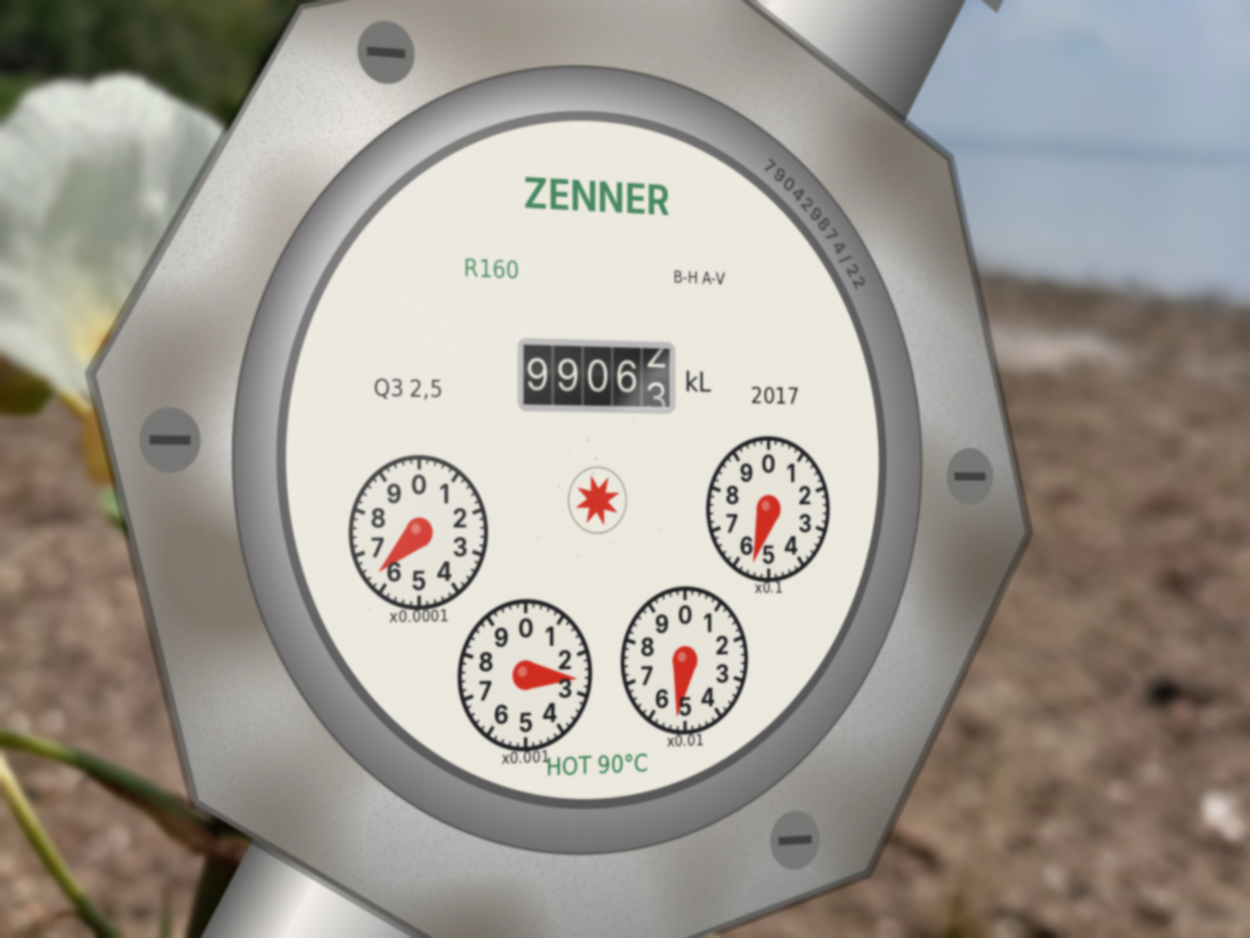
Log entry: 99062.5526 (kL)
